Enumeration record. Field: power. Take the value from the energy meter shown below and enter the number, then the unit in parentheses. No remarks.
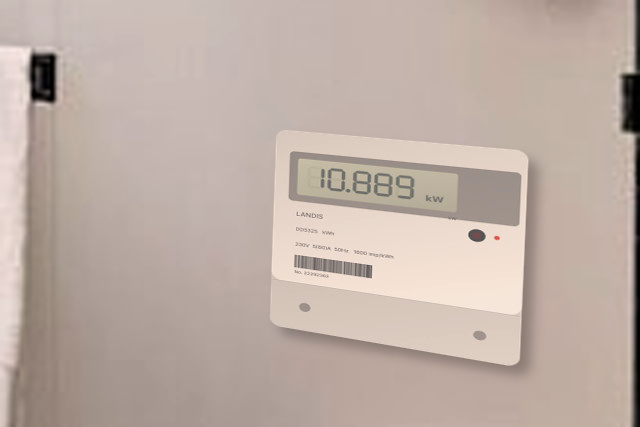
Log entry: 10.889 (kW)
